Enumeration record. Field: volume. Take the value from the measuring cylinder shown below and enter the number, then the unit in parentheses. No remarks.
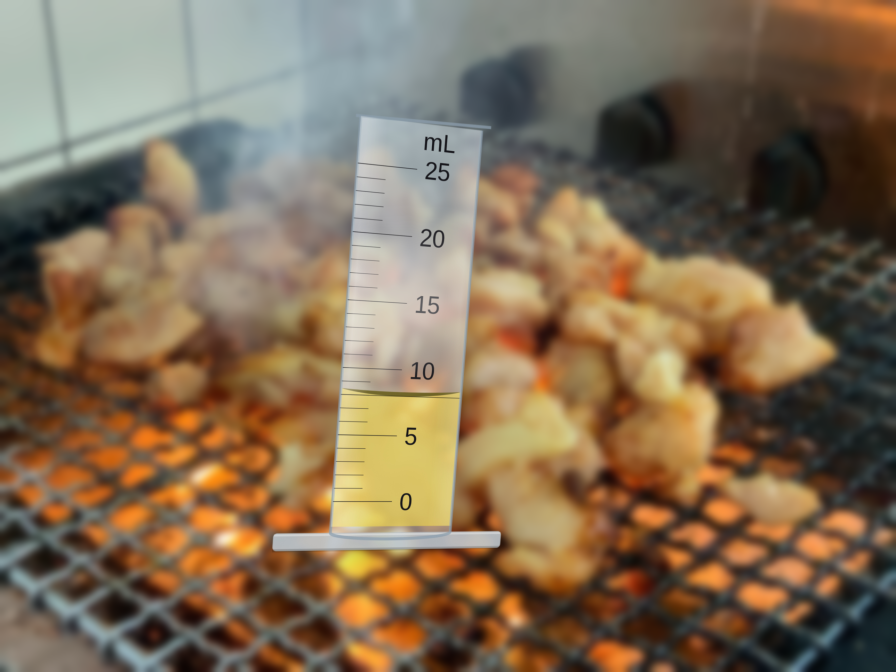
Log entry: 8 (mL)
